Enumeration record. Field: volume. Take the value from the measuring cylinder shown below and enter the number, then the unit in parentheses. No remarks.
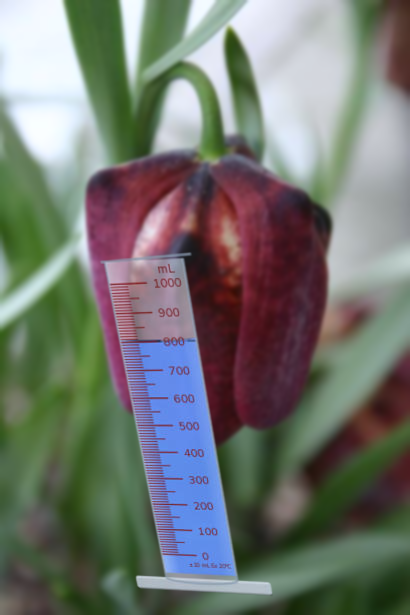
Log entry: 800 (mL)
